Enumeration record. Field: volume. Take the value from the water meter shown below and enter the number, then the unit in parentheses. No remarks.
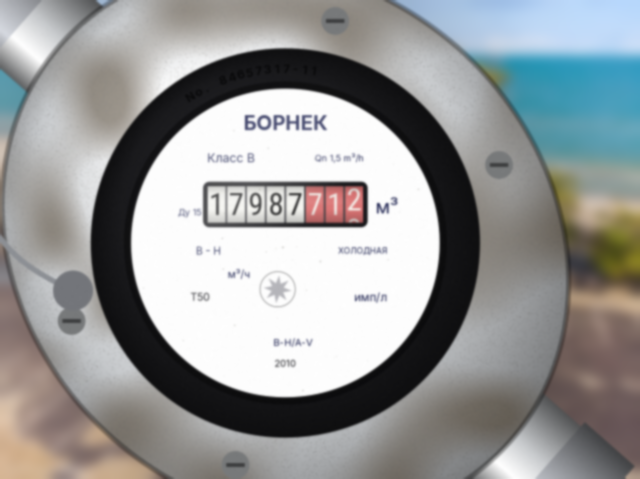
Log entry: 17987.712 (m³)
